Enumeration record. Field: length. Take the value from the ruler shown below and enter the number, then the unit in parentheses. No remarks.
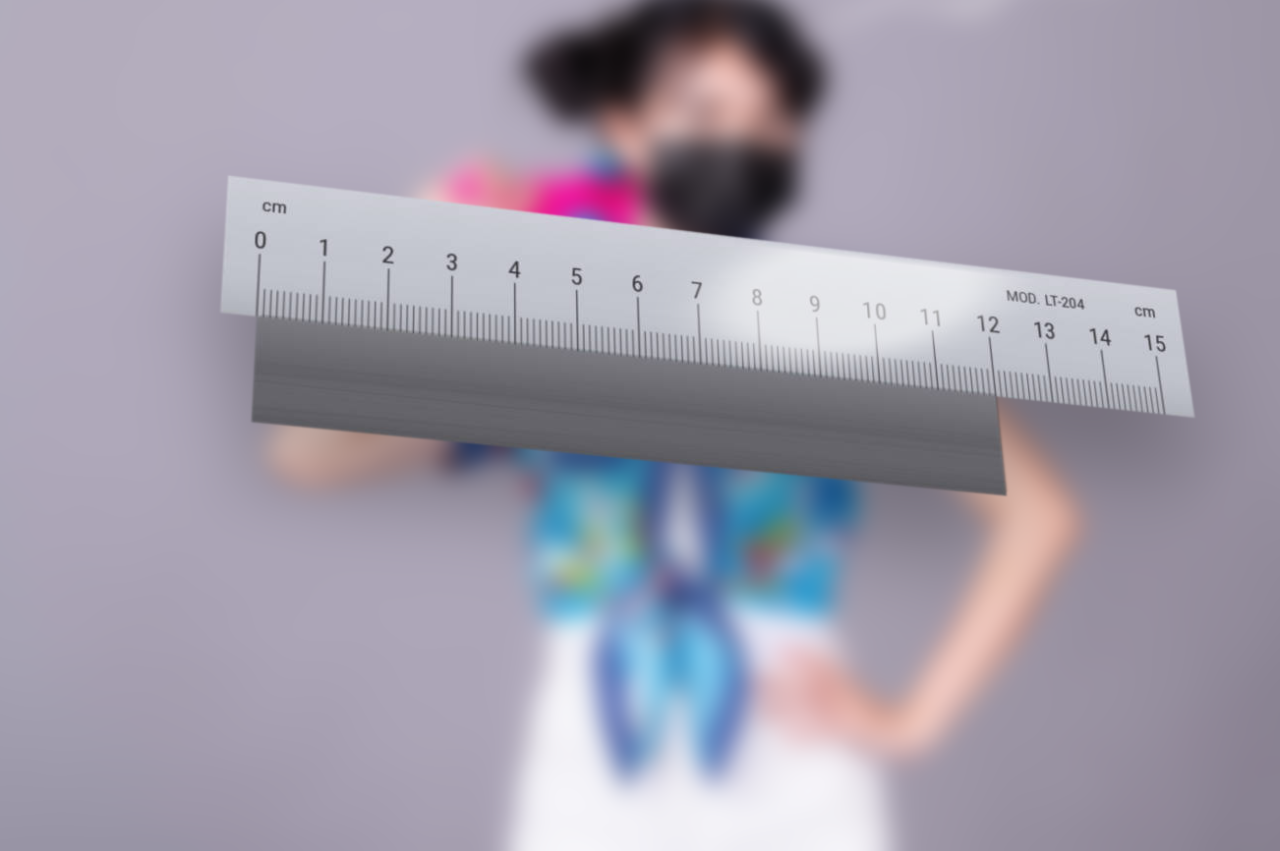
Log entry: 12 (cm)
